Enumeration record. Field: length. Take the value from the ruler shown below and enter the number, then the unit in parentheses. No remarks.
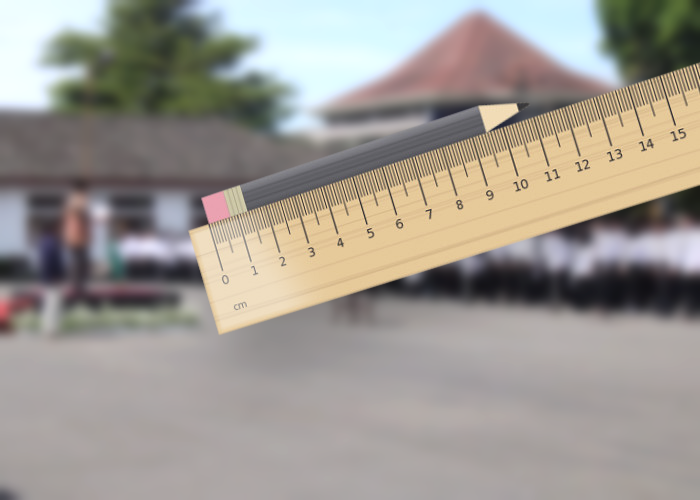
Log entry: 11 (cm)
